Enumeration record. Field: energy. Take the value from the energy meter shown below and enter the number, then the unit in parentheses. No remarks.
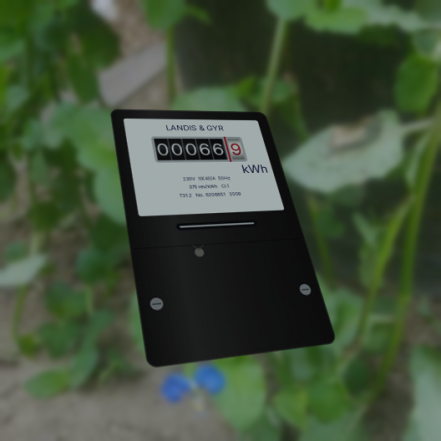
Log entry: 66.9 (kWh)
